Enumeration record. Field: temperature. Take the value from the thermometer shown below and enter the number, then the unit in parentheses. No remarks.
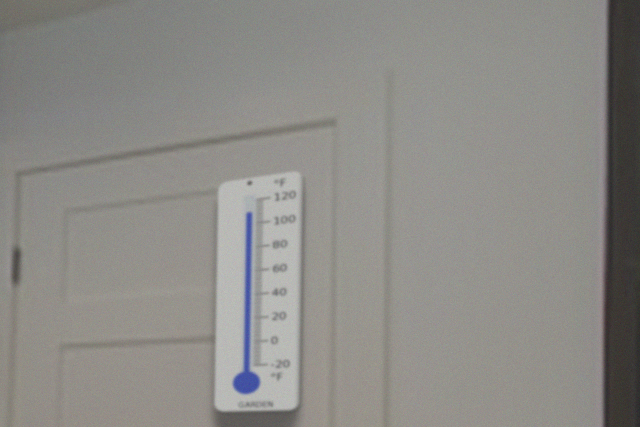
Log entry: 110 (°F)
